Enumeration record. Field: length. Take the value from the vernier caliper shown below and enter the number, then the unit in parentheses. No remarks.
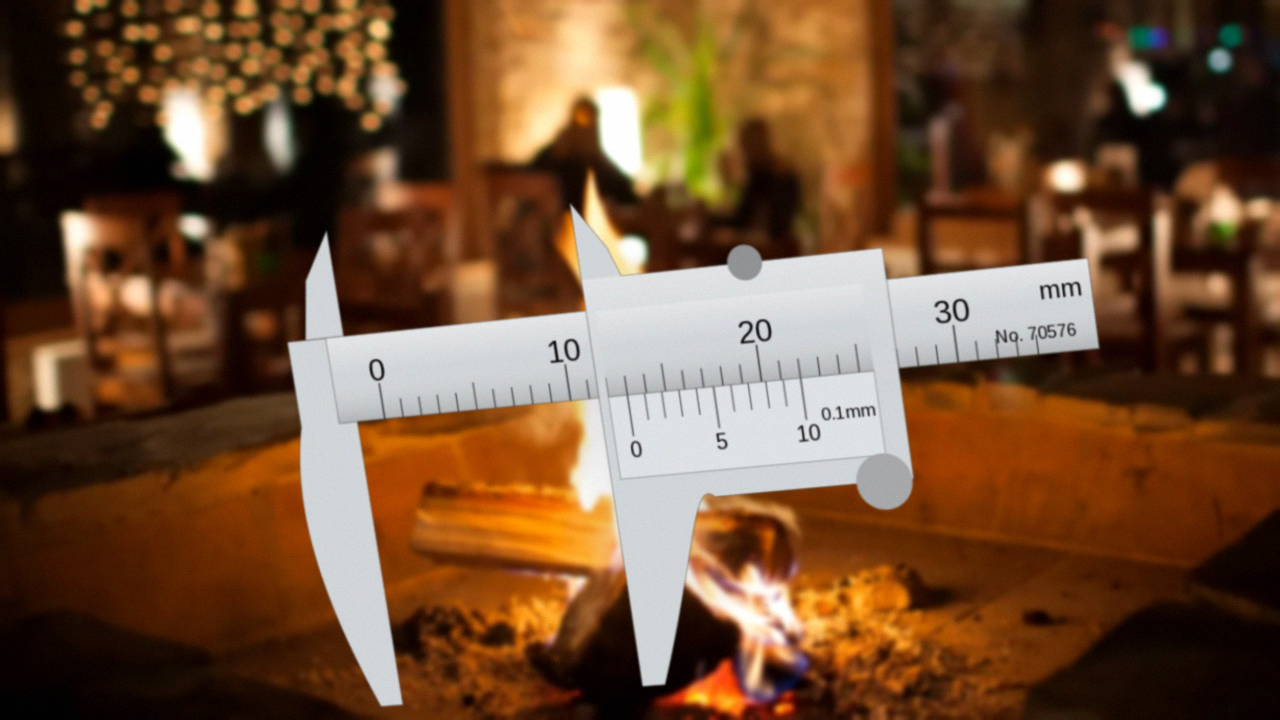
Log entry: 13.0 (mm)
